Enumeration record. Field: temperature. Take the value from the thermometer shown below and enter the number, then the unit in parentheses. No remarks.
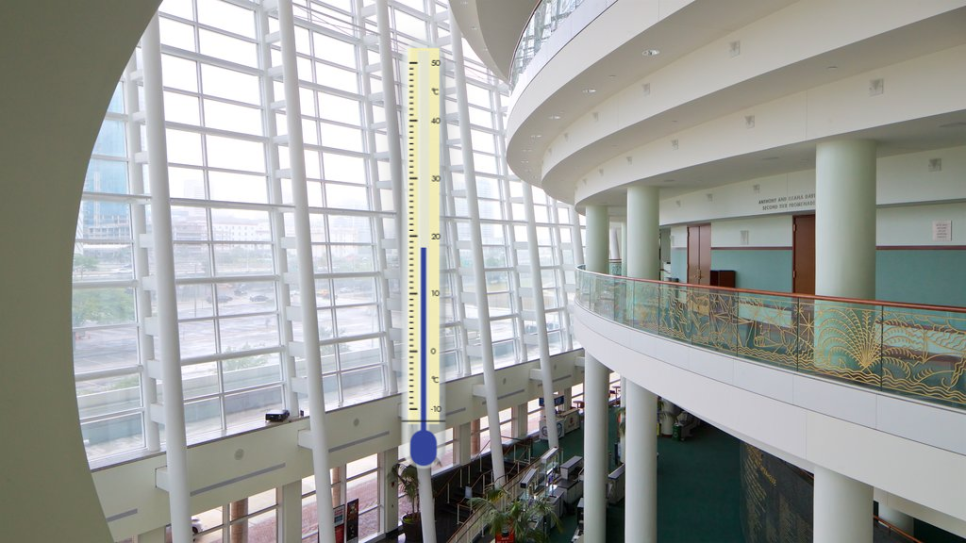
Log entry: 18 (°C)
